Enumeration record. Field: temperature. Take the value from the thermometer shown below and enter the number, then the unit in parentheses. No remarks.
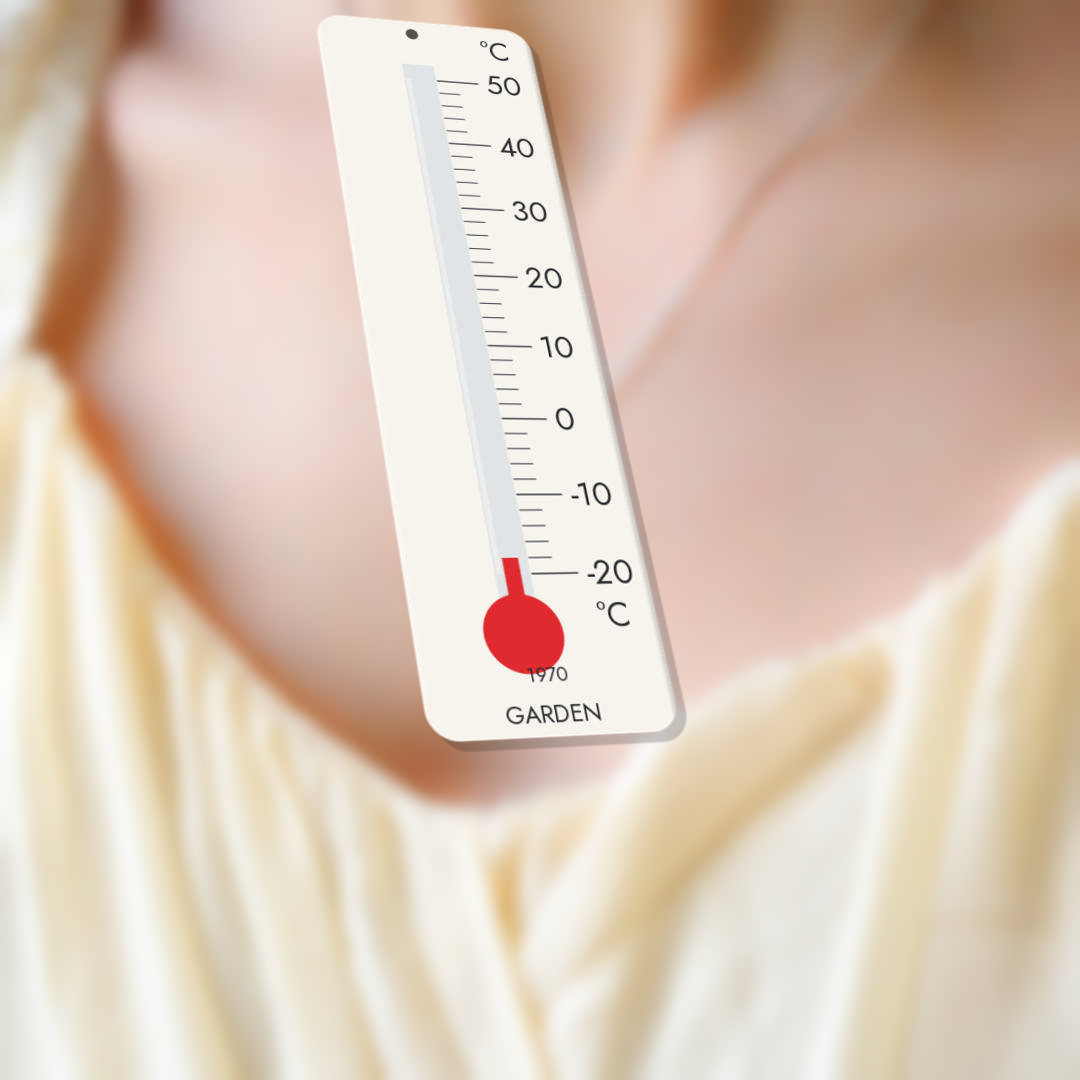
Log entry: -18 (°C)
